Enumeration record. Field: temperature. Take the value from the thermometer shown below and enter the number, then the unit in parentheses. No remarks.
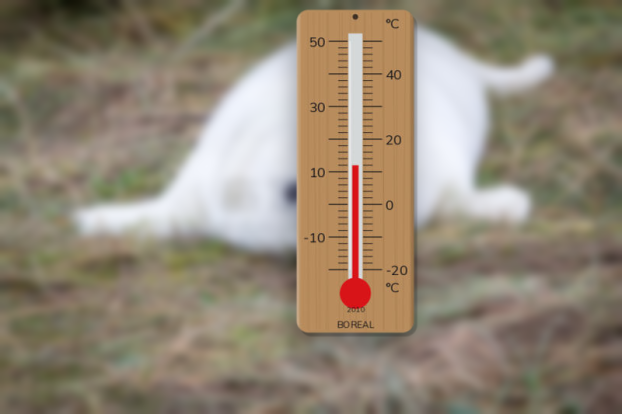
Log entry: 12 (°C)
